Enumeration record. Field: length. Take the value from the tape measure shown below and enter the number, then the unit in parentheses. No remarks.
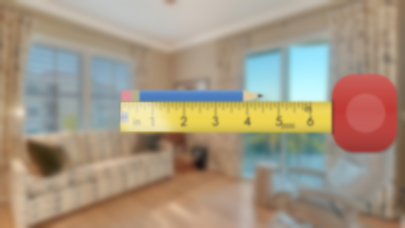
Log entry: 4.5 (in)
